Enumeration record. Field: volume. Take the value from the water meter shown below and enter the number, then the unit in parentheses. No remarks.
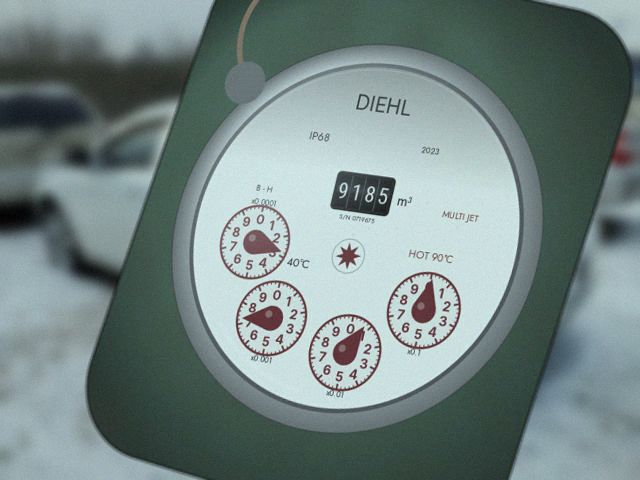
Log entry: 9185.0072 (m³)
